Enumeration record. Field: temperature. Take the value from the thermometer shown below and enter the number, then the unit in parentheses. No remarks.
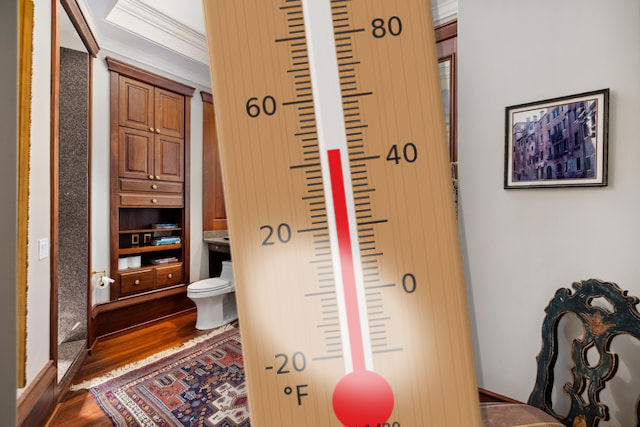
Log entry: 44 (°F)
